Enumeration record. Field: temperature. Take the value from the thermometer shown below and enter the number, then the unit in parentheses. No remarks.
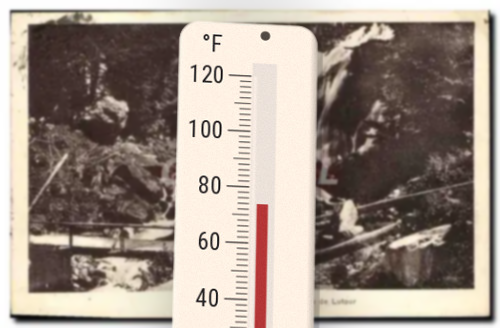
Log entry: 74 (°F)
